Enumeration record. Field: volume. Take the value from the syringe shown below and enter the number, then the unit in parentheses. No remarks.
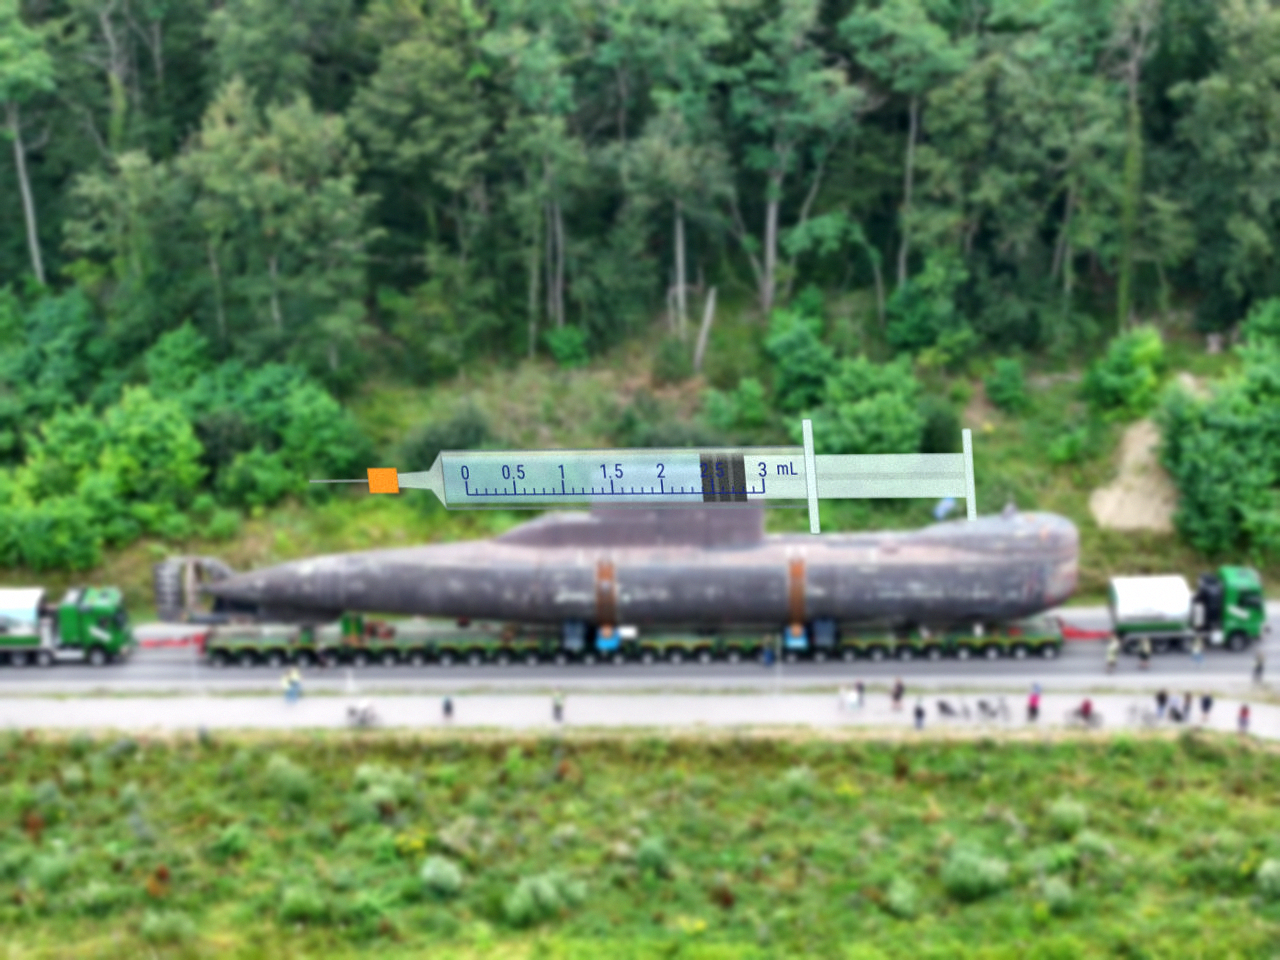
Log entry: 2.4 (mL)
